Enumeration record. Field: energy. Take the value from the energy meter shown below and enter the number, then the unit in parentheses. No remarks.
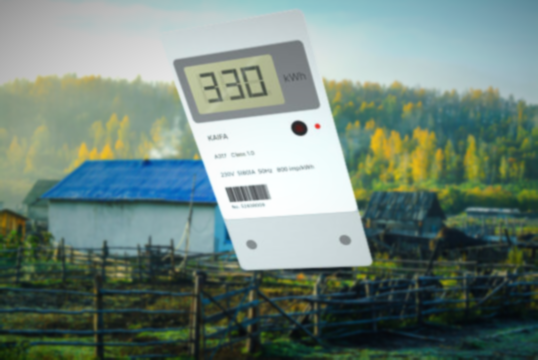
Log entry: 330 (kWh)
